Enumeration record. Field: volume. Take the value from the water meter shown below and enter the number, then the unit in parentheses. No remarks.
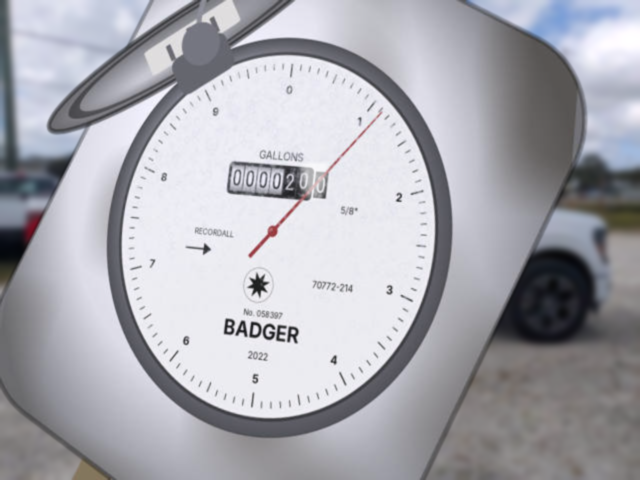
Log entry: 201.1 (gal)
